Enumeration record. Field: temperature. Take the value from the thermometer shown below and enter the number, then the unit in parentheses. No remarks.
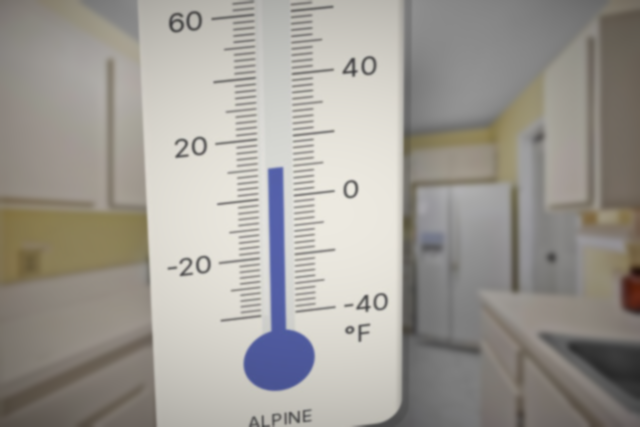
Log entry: 10 (°F)
